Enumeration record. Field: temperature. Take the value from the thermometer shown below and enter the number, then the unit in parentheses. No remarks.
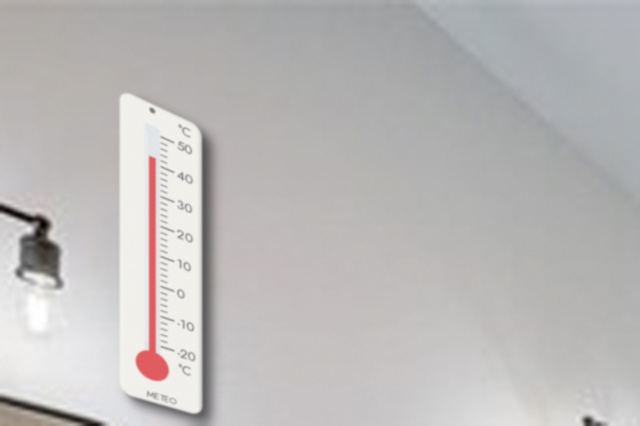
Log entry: 42 (°C)
